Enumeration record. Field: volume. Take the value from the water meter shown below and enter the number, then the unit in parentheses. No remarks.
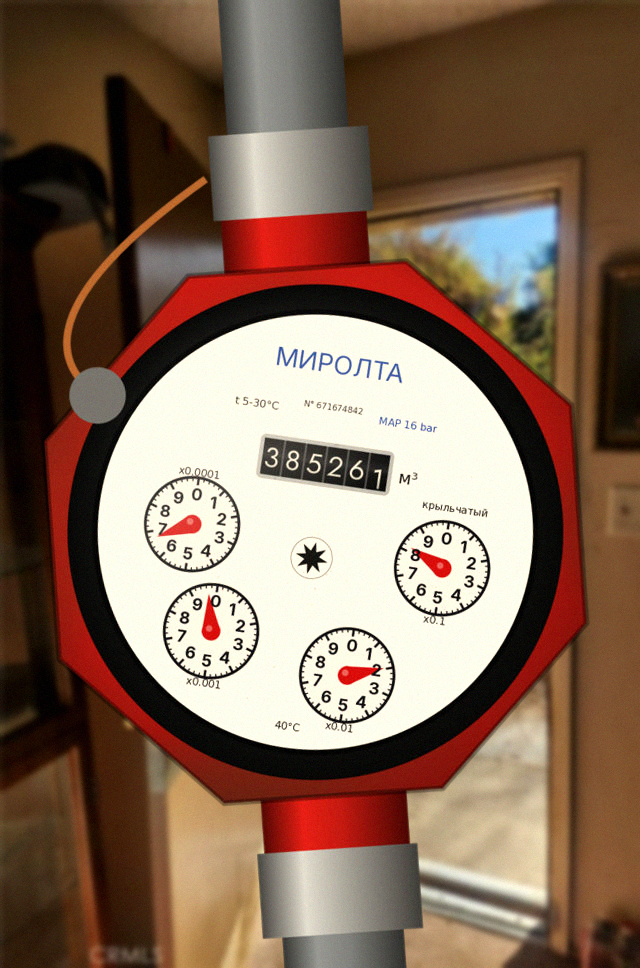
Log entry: 385260.8196 (m³)
